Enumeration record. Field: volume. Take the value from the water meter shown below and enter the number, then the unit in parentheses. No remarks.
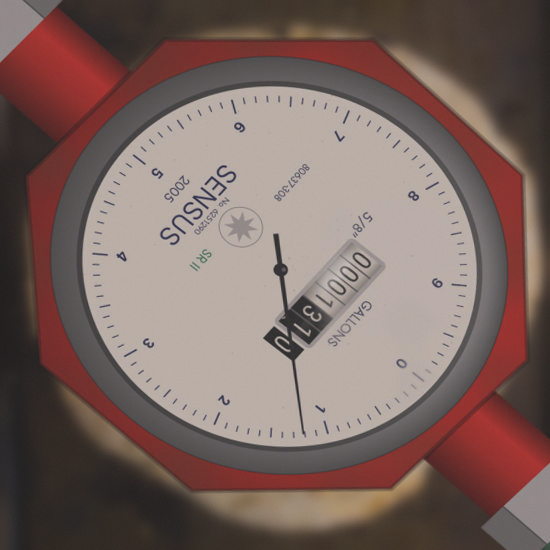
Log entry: 1311.2 (gal)
